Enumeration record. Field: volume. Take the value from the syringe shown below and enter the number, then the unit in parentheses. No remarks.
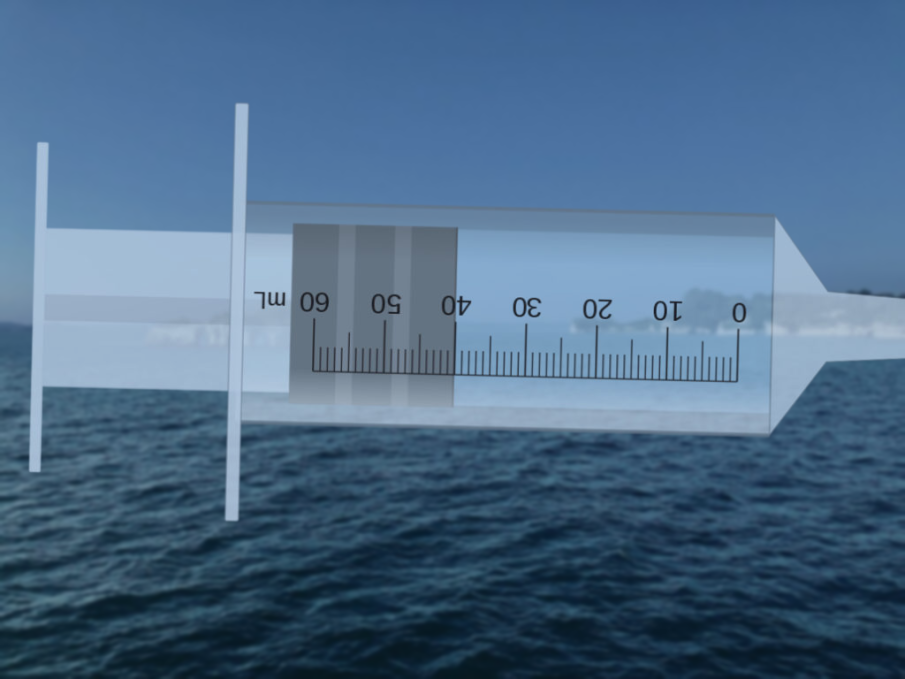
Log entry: 40 (mL)
